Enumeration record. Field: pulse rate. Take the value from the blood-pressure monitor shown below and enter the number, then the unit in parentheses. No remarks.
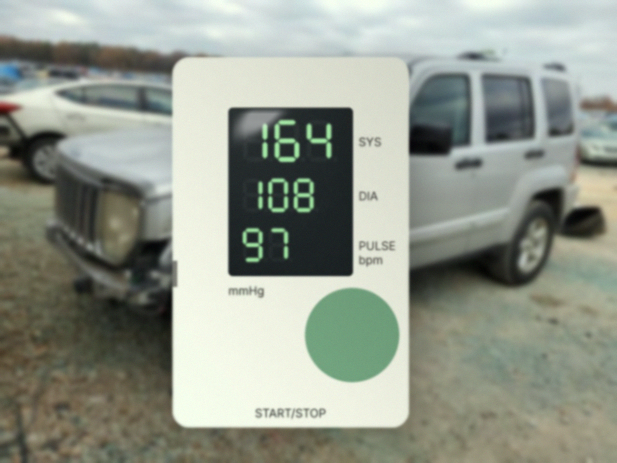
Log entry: 97 (bpm)
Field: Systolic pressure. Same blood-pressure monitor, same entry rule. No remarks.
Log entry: 164 (mmHg)
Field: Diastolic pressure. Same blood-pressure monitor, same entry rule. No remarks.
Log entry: 108 (mmHg)
